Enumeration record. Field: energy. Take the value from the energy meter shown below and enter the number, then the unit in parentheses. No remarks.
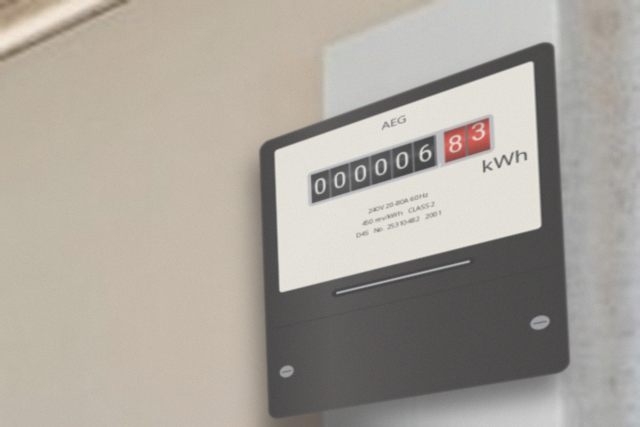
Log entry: 6.83 (kWh)
